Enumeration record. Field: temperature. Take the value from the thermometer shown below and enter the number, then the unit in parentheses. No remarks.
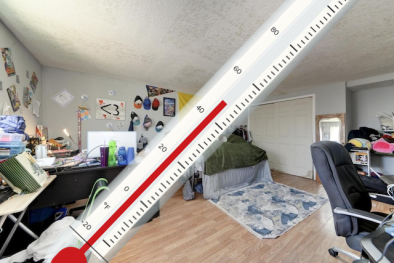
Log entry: 48 (°F)
